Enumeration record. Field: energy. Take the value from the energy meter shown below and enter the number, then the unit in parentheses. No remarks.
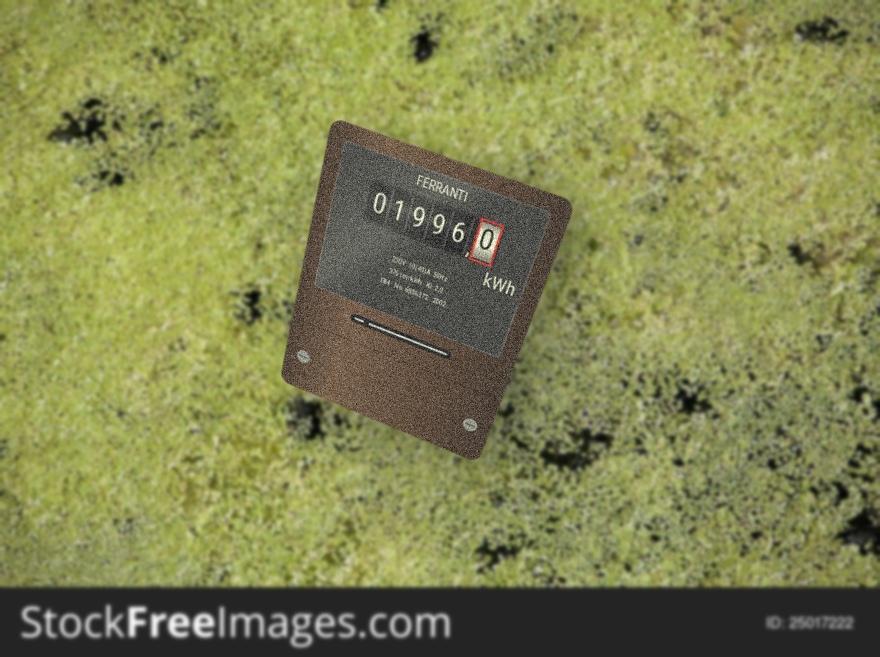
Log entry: 1996.0 (kWh)
